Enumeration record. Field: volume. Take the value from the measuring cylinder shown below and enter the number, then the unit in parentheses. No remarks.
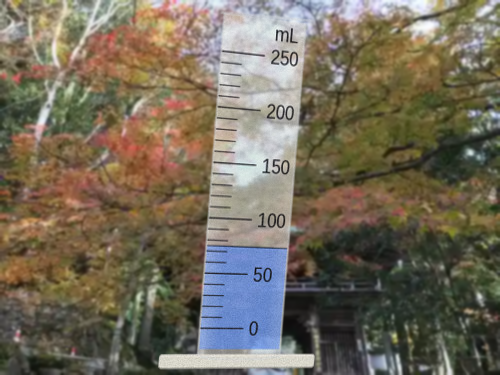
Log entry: 75 (mL)
